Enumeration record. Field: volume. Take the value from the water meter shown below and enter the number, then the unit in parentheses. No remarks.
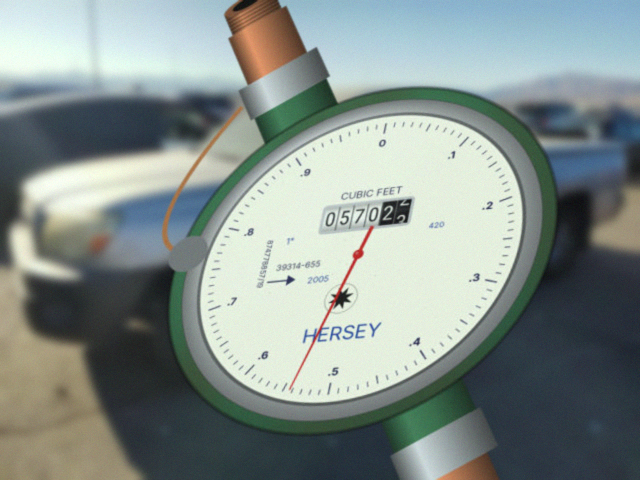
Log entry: 57022.54 (ft³)
